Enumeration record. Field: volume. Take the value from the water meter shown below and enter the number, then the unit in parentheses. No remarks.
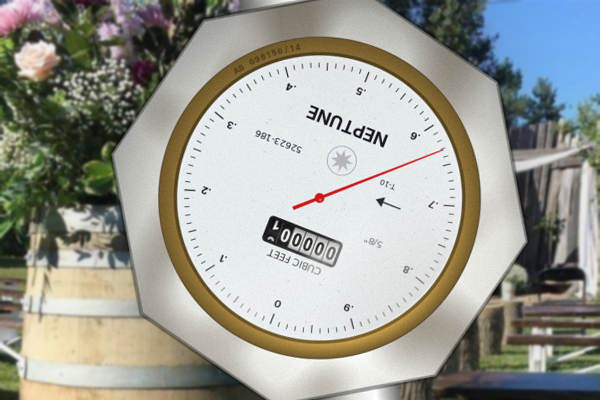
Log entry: 0.63 (ft³)
